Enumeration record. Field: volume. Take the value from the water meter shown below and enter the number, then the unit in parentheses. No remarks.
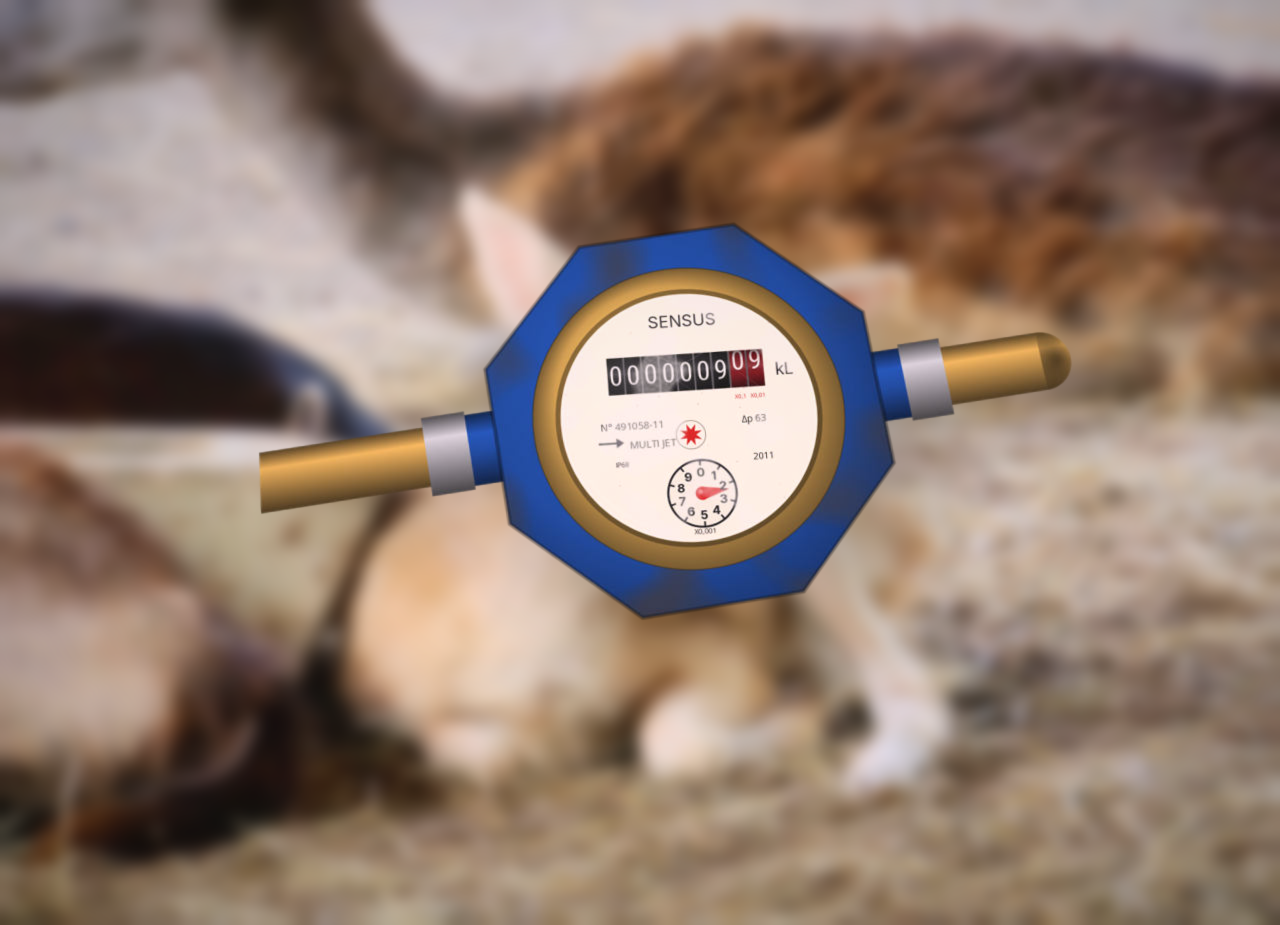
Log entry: 9.092 (kL)
